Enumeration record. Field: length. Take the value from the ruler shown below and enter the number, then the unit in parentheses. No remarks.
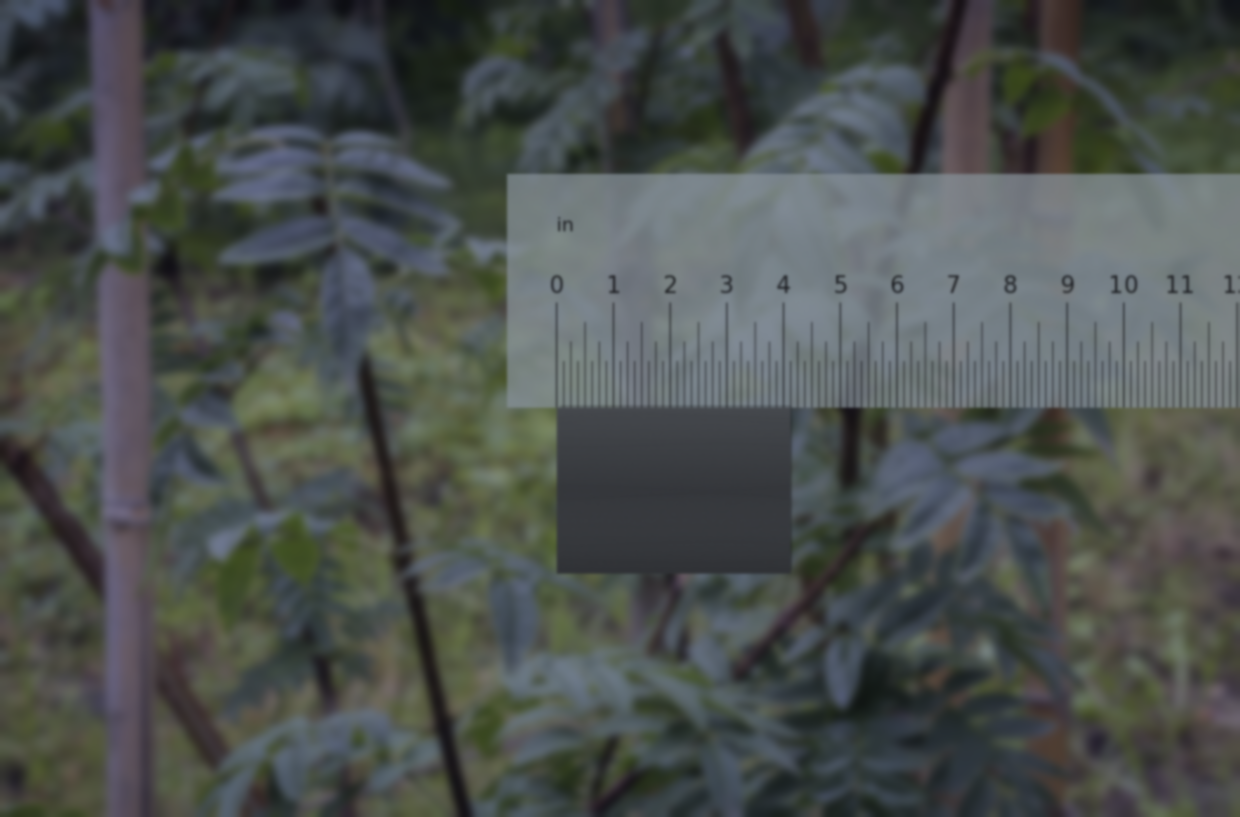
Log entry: 4.125 (in)
